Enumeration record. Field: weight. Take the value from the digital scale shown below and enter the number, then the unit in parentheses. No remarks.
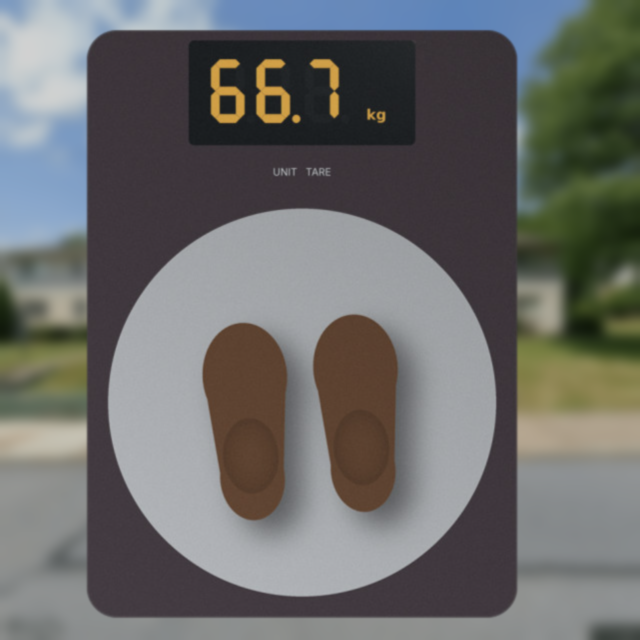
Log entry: 66.7 (kg)
